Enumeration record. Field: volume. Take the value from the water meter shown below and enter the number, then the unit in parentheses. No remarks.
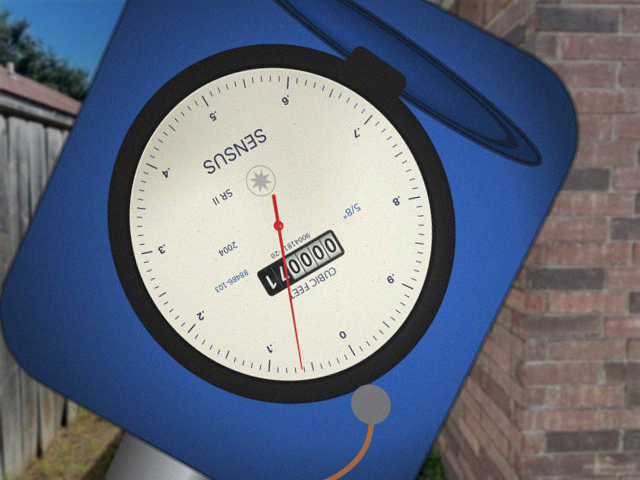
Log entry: 71.06 (ft³)
